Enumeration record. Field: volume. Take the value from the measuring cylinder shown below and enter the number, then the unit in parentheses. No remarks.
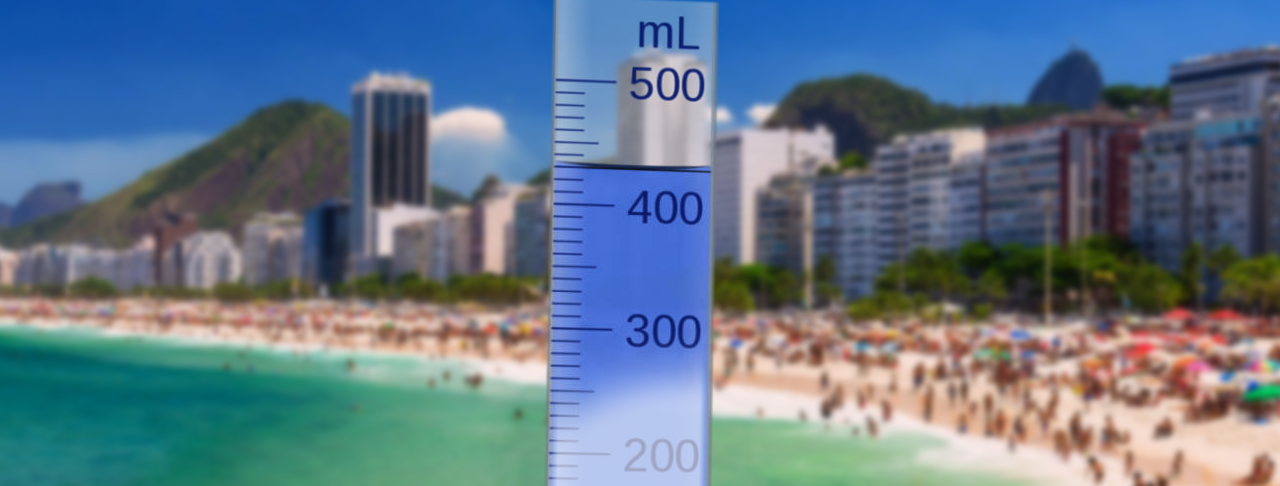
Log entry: 430 (mL)
